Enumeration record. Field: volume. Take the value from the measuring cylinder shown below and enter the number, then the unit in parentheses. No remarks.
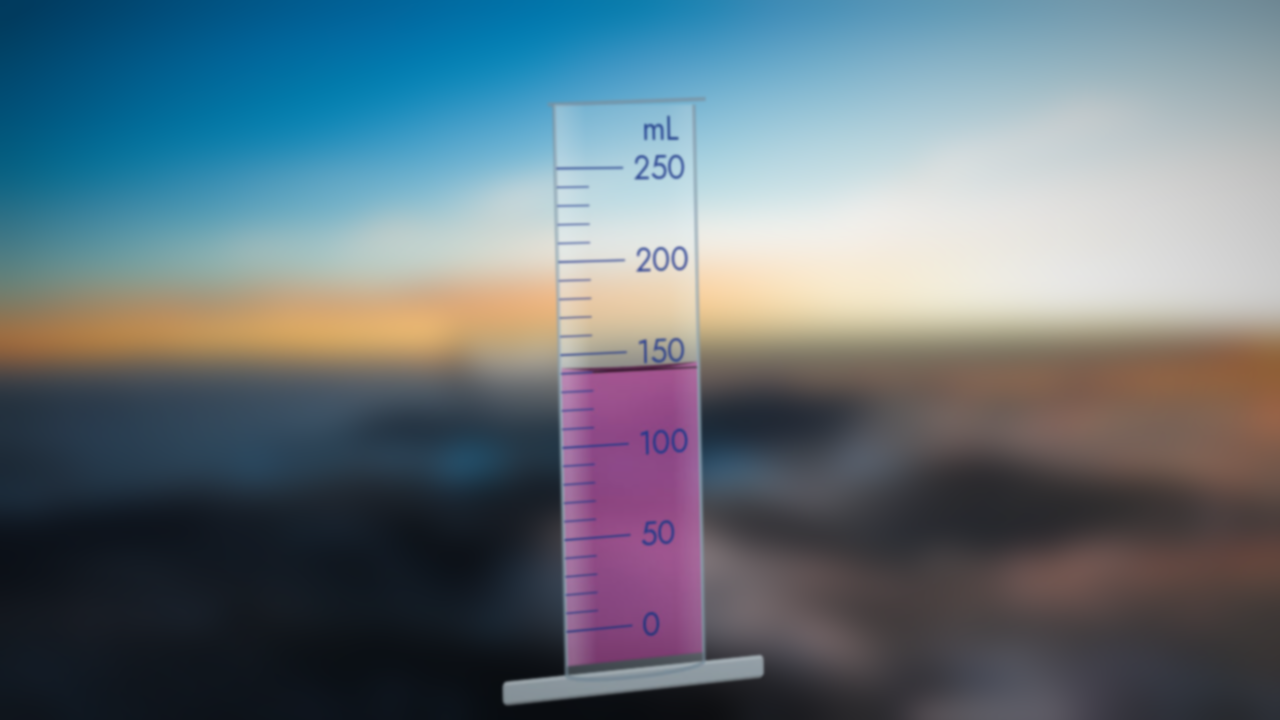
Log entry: 140 (mL)
